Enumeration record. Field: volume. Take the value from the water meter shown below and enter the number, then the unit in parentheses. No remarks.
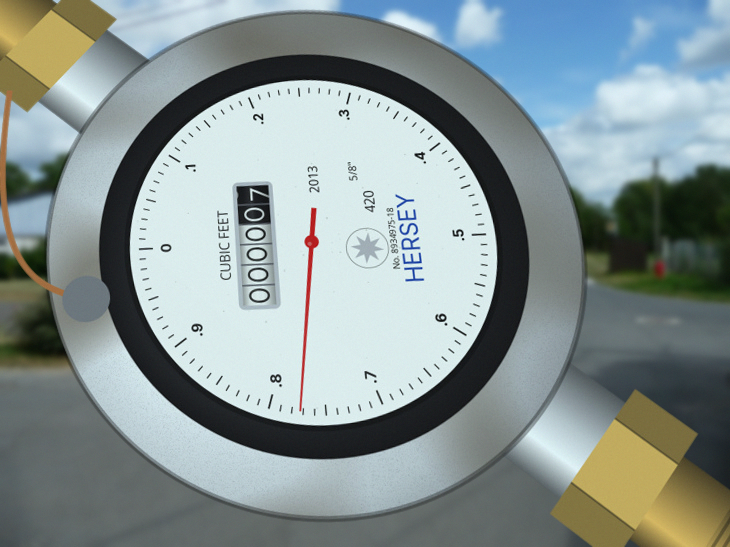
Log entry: 6.77 (ft³)
